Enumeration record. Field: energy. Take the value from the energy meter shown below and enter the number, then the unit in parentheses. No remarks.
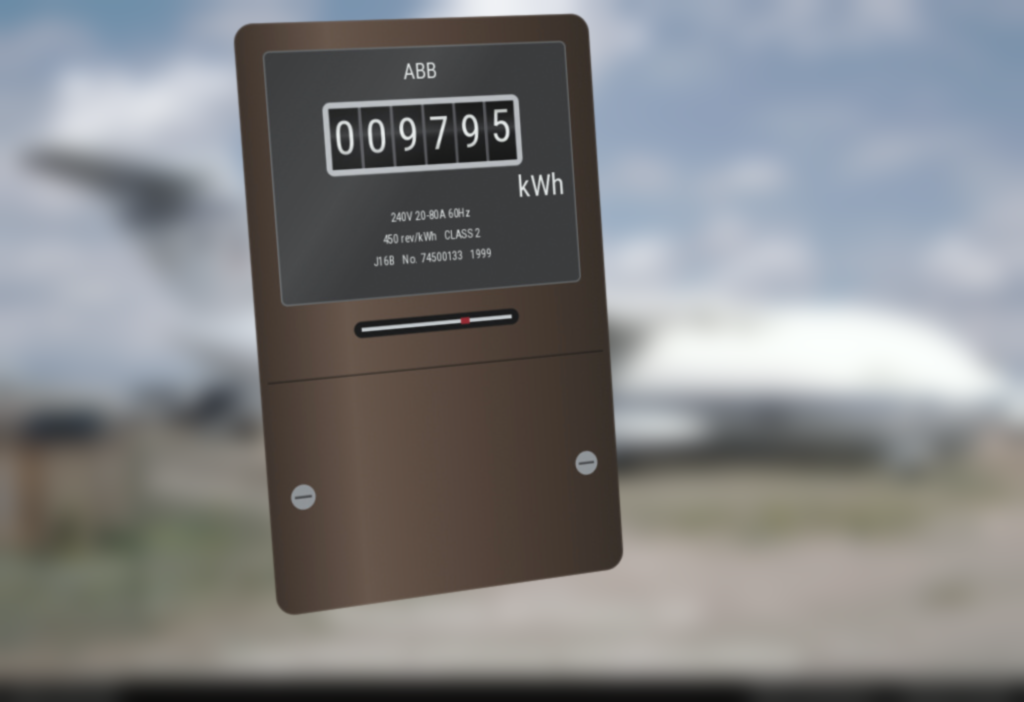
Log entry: 9795 (kWh)
